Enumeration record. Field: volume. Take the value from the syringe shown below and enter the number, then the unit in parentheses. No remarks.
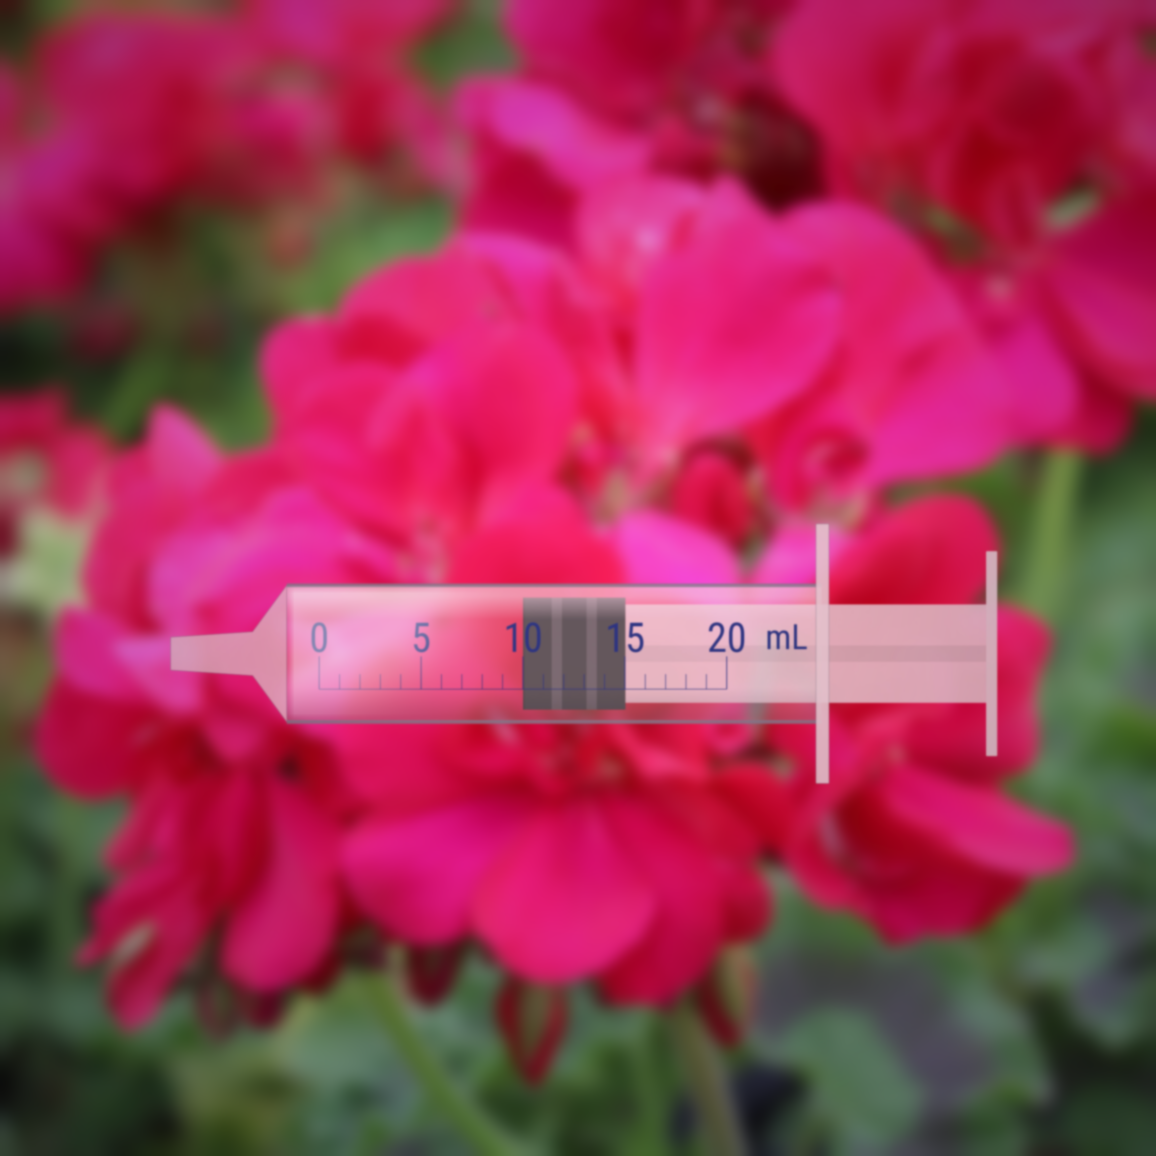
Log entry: 10 (mL)
